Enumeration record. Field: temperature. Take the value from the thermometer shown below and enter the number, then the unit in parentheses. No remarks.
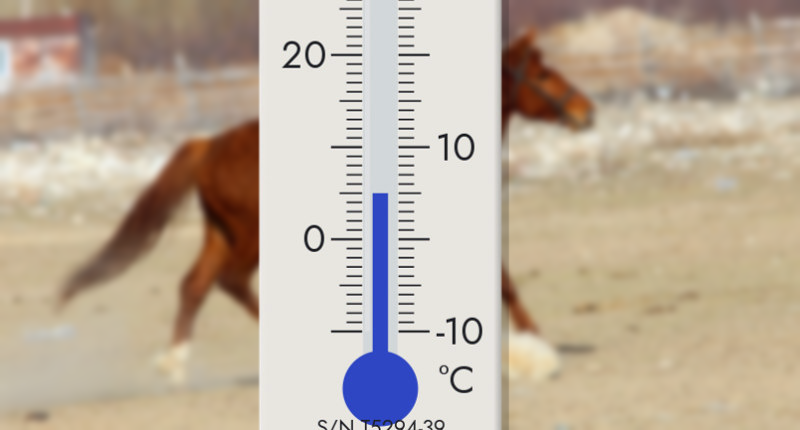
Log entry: 5 (°C)
